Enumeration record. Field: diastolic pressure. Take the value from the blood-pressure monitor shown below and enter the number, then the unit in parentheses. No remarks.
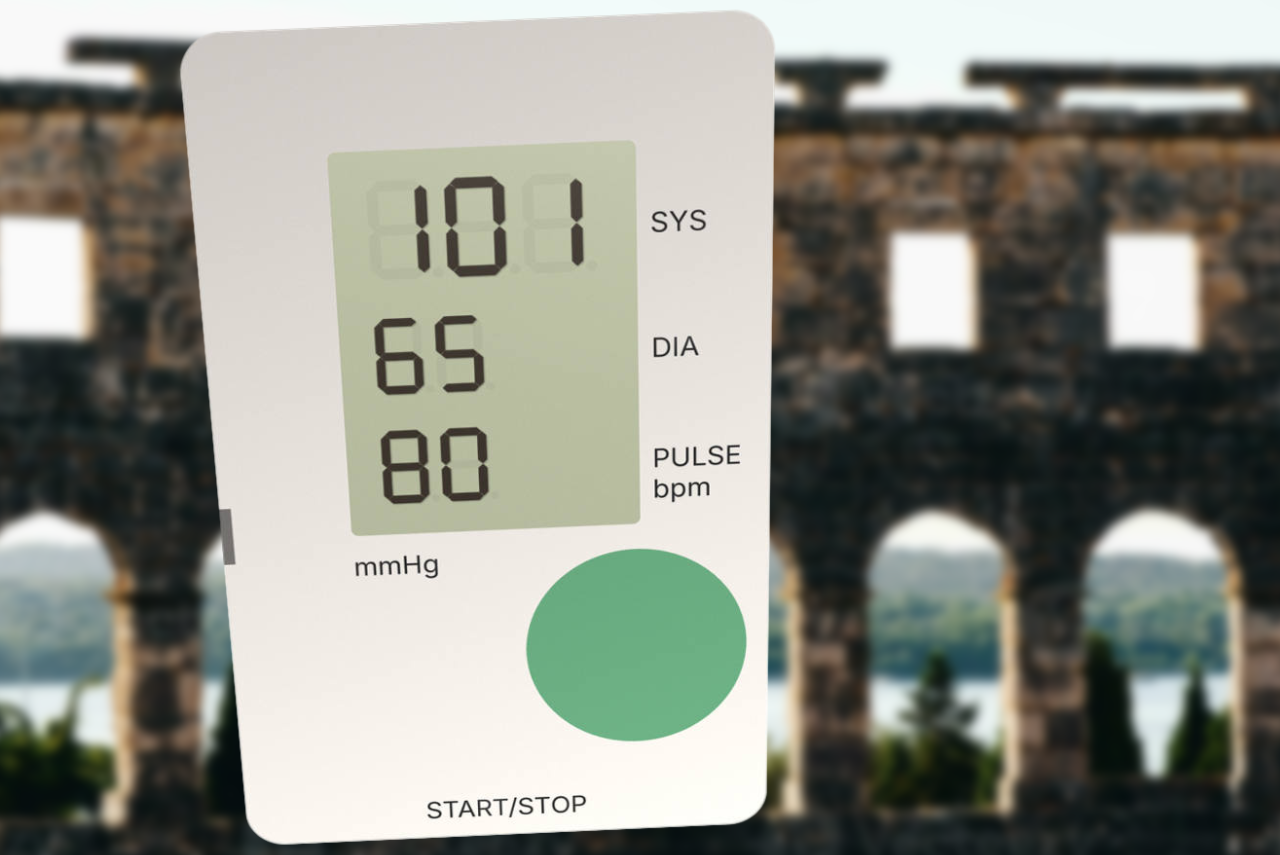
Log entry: 65 (mmHg)
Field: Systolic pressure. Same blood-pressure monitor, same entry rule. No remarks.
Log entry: 101 (mmHg)
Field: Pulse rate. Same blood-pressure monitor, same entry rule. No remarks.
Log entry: 80 (bpm)
